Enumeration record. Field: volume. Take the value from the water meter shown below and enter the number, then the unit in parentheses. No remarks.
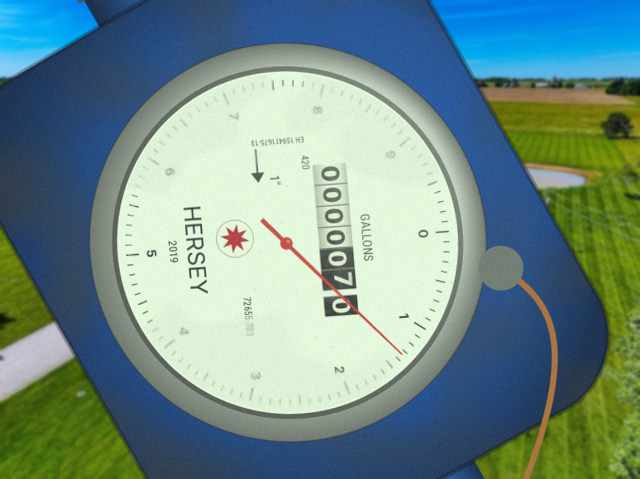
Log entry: 71.3 (gal)
